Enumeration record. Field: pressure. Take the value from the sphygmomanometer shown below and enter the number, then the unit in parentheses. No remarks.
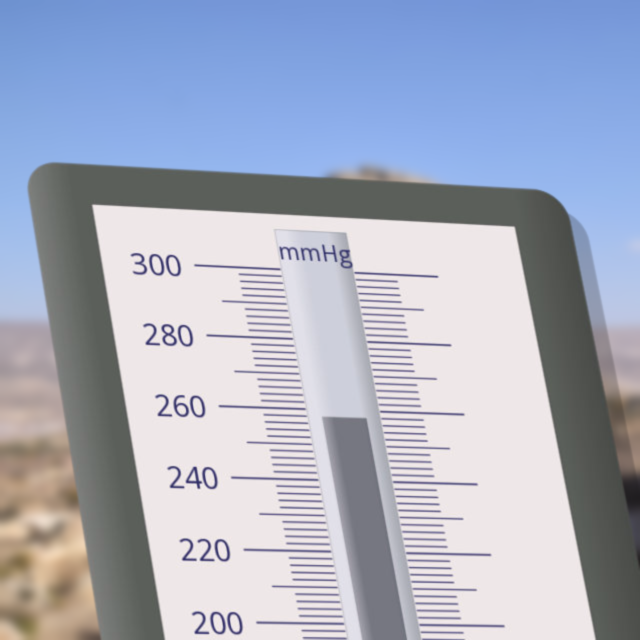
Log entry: 258 (mmHg)
